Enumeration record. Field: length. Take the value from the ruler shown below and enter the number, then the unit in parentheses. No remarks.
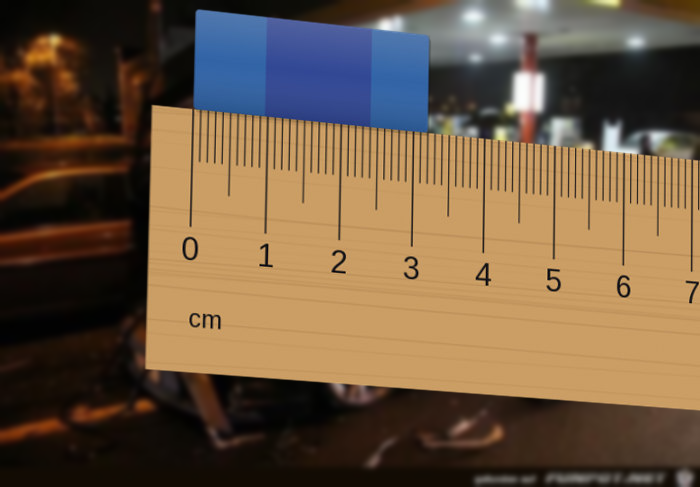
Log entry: 3.2 (cm)
